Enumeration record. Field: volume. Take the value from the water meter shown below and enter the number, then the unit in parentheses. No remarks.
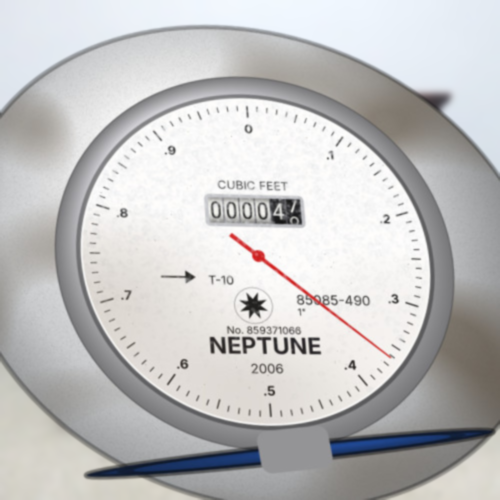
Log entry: 47.36 (ft³)
